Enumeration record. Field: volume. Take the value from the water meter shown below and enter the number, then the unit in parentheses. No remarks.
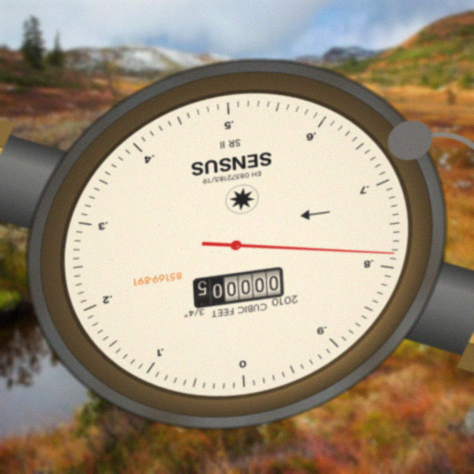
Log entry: 4.78 (ft³)
